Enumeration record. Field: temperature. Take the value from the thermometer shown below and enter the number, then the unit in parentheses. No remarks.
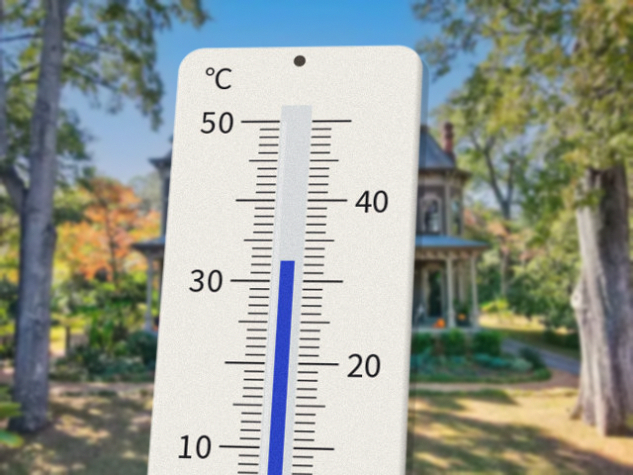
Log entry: 32.5 (°C)
